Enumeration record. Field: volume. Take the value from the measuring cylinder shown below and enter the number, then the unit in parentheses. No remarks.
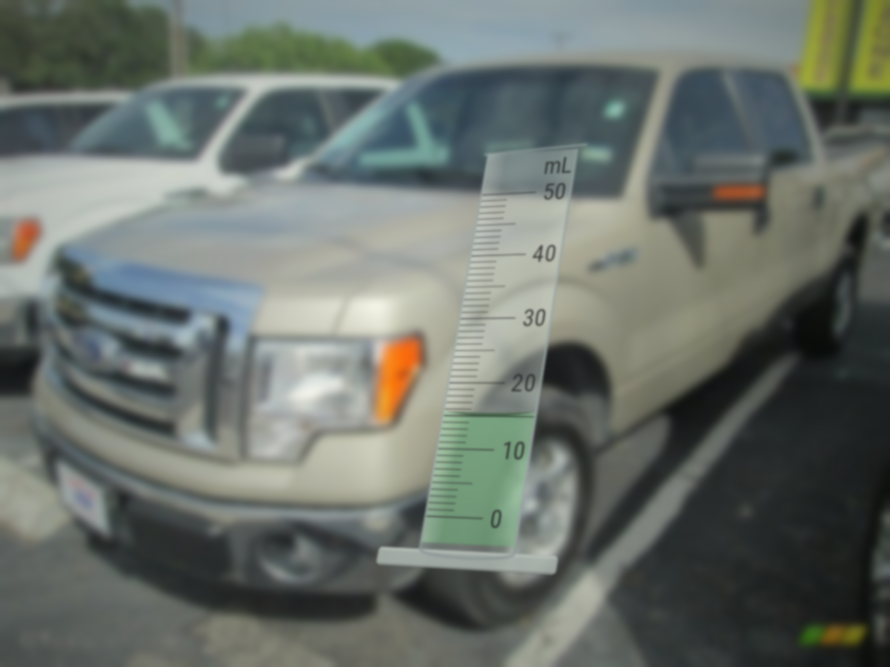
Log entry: 15 (mL)
